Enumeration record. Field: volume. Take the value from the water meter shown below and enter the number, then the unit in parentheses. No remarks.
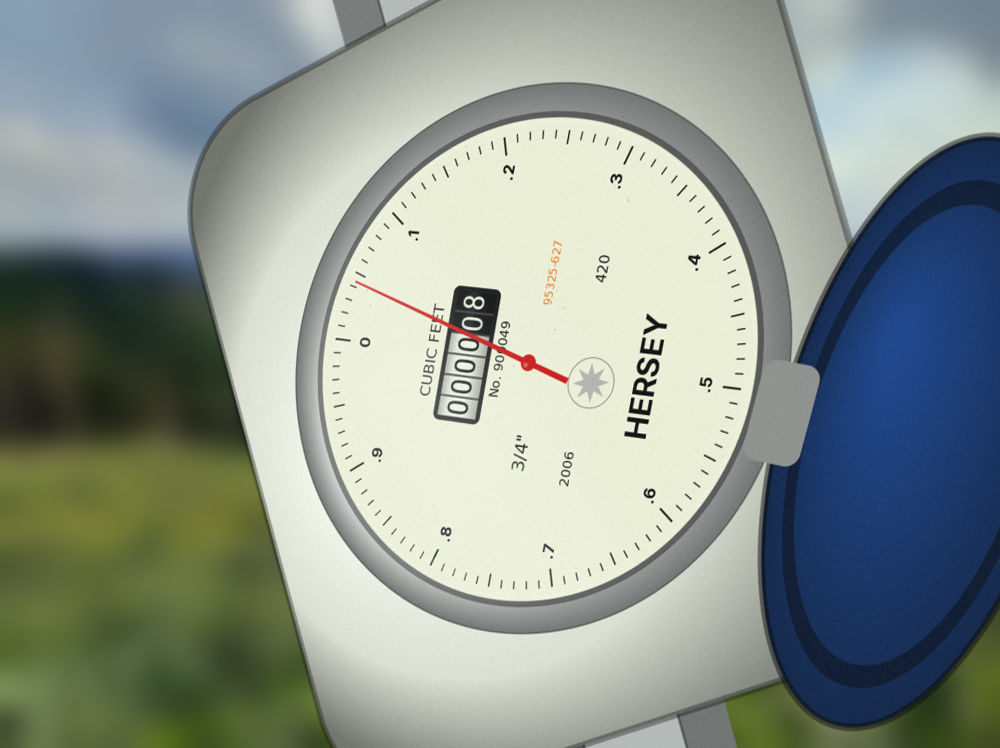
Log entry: 8.04 (ft³)
